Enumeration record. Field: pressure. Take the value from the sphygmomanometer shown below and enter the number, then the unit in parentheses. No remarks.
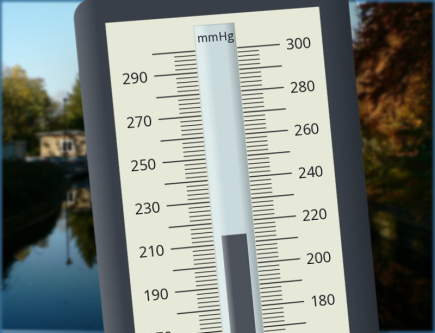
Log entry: 214 (mmHg)
